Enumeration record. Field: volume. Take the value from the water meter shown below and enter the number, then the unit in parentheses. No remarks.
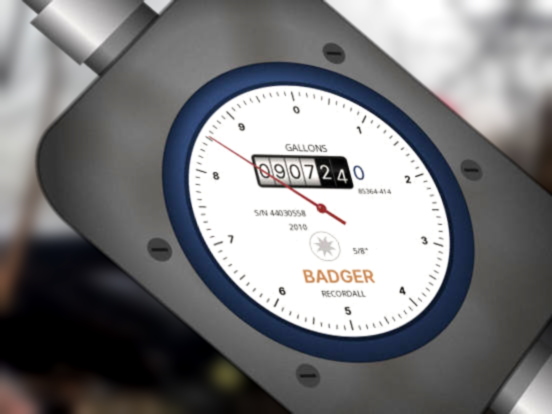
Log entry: 907238.5 (gal)
